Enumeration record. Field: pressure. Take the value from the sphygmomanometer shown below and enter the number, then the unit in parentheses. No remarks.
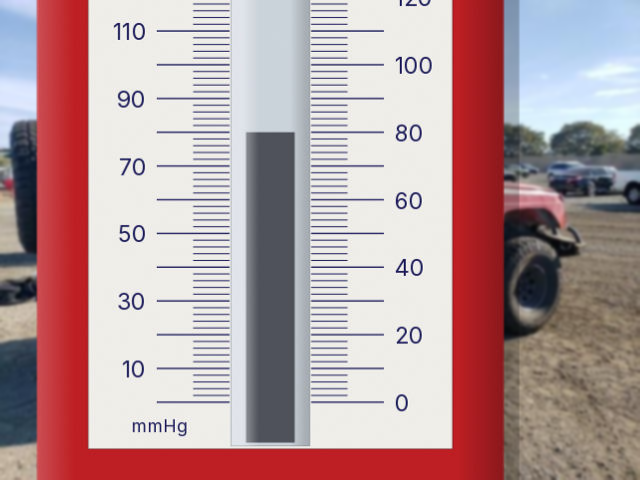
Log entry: 80 (mmHg)
